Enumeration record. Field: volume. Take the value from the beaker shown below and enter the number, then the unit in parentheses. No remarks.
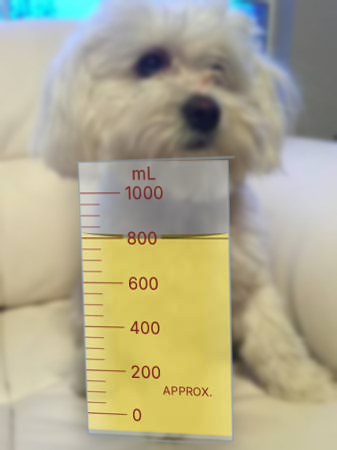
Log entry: 800 (mL)
